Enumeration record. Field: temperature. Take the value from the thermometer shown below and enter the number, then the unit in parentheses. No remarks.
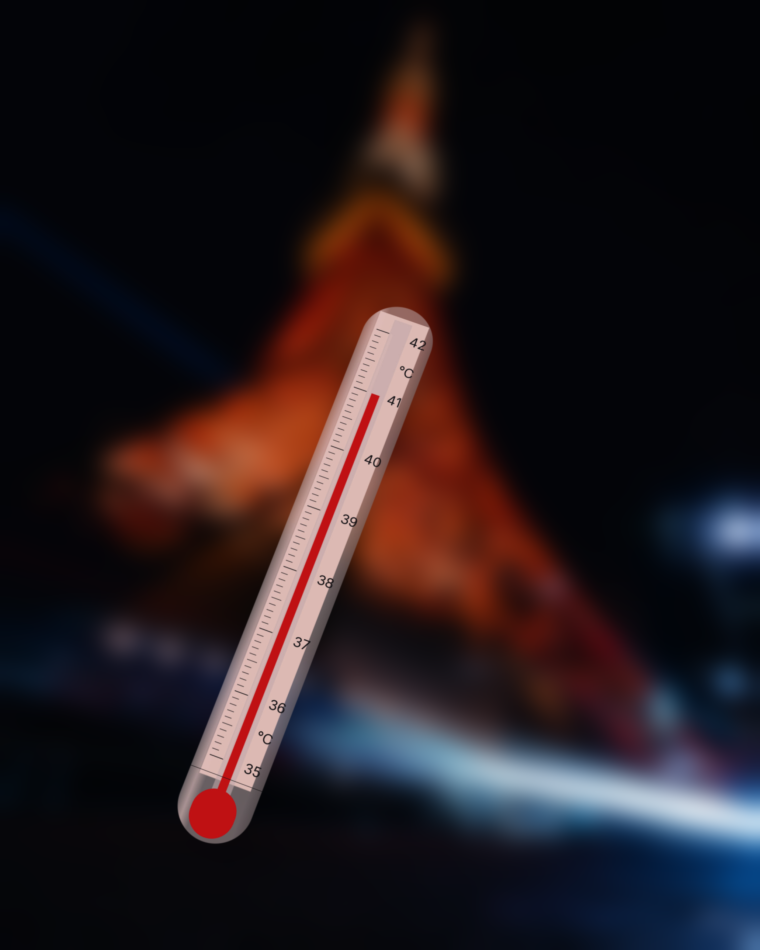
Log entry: 41 (°C)
